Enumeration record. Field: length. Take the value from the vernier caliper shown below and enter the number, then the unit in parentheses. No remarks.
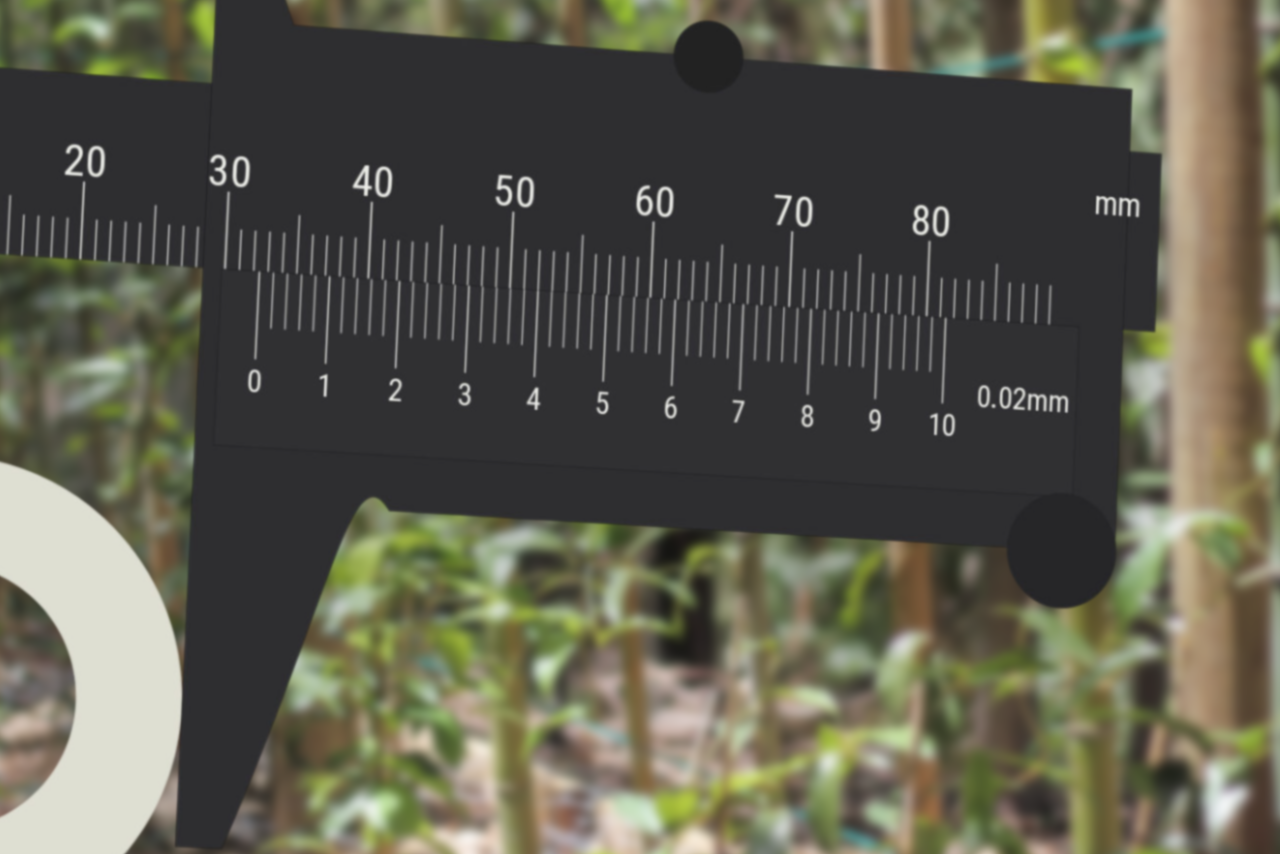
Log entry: 32.4 (mm)
